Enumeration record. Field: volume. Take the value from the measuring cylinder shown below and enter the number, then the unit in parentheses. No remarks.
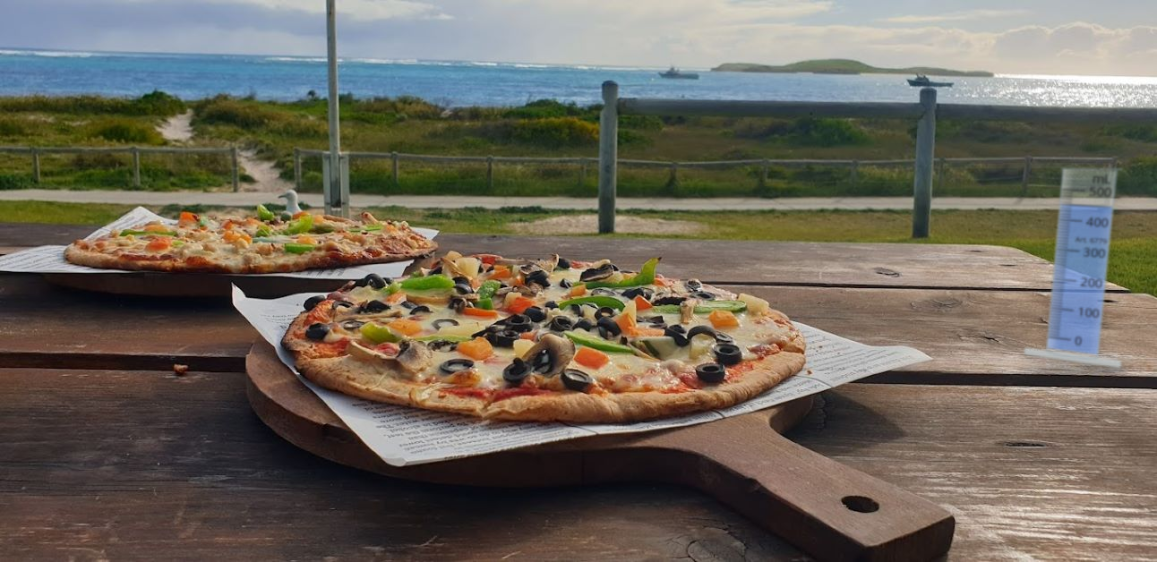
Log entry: 450 (mL)
